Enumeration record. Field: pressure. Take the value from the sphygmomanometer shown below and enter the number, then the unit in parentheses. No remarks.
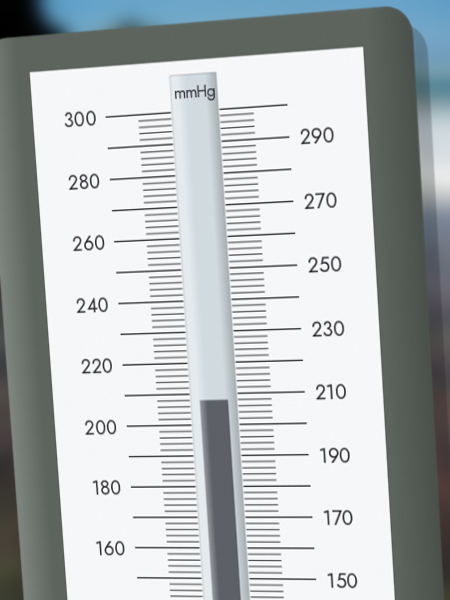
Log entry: 208 (mmHg)
